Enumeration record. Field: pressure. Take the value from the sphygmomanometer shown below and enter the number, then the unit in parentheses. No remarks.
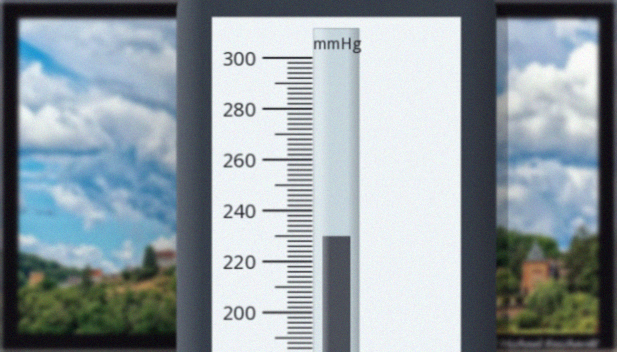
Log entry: 230 (mmHg)
